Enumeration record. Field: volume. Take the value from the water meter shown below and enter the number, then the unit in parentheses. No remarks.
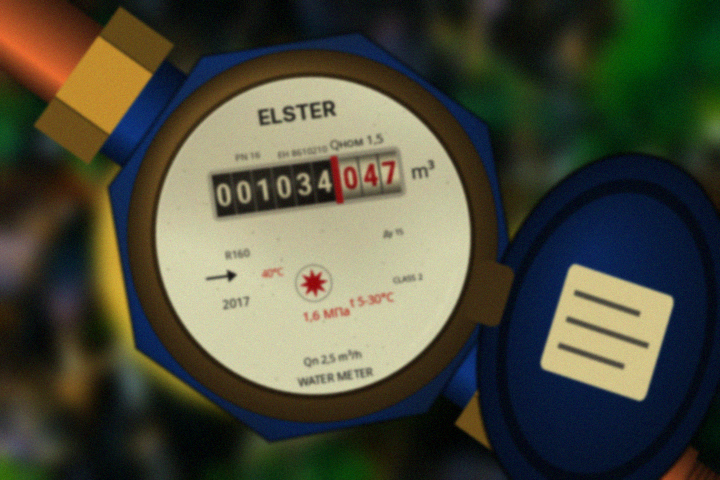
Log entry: 1034.047 (m³)
